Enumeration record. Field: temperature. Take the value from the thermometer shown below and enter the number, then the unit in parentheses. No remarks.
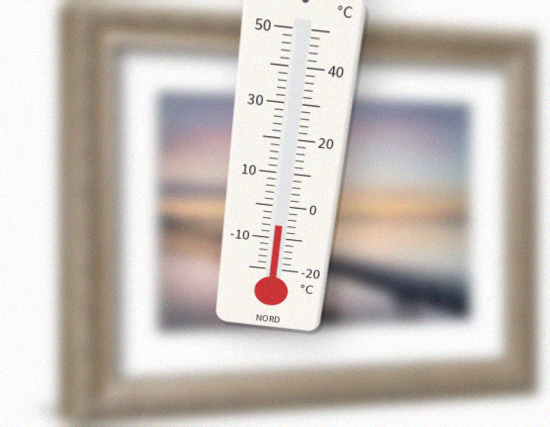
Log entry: -6 (°C)
